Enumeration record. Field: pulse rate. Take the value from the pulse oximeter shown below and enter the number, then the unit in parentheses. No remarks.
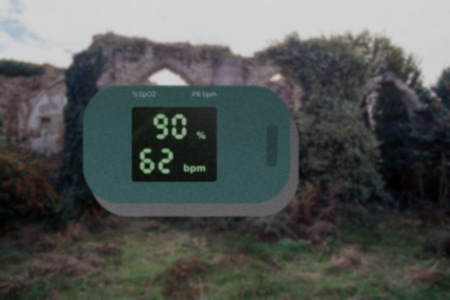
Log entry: 62 (bpm)
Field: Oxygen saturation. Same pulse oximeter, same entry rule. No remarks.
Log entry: 90 (%)
